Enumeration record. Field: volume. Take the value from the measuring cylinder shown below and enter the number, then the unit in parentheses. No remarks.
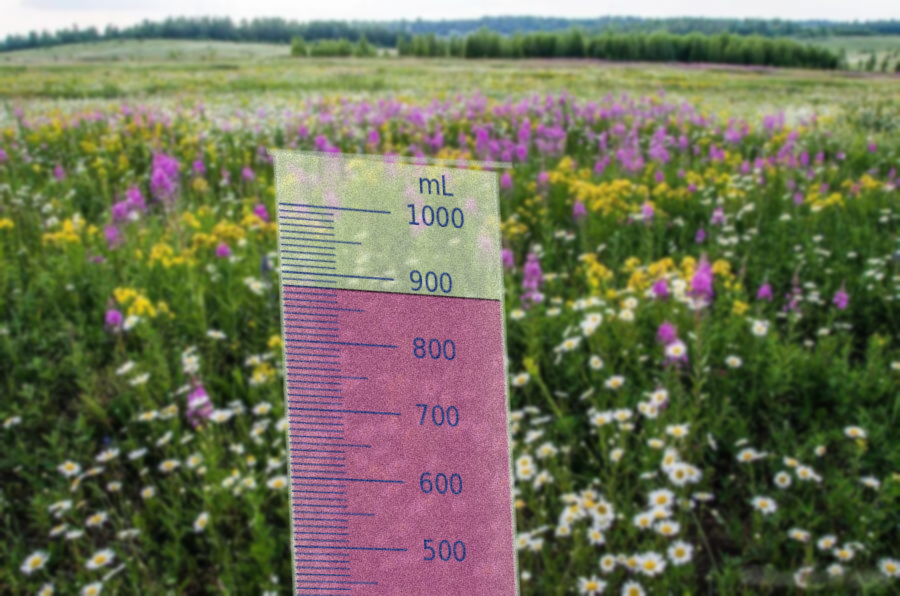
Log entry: 880 (mL)
